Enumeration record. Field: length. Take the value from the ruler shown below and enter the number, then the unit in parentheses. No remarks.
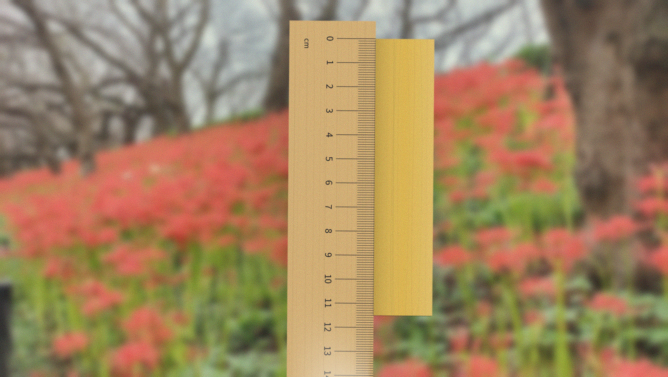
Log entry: 11.5 (cm)
